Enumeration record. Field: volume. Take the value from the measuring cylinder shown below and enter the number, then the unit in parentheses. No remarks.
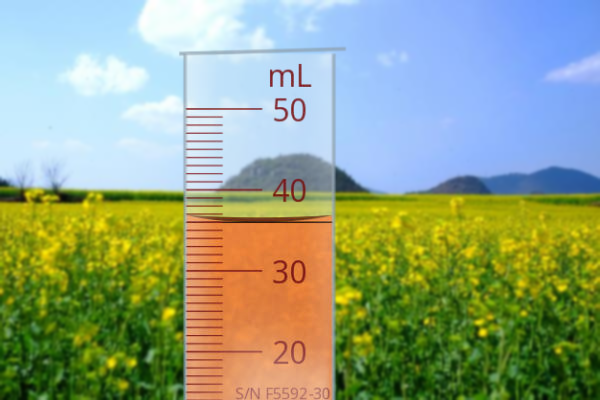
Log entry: 36 (mL)
